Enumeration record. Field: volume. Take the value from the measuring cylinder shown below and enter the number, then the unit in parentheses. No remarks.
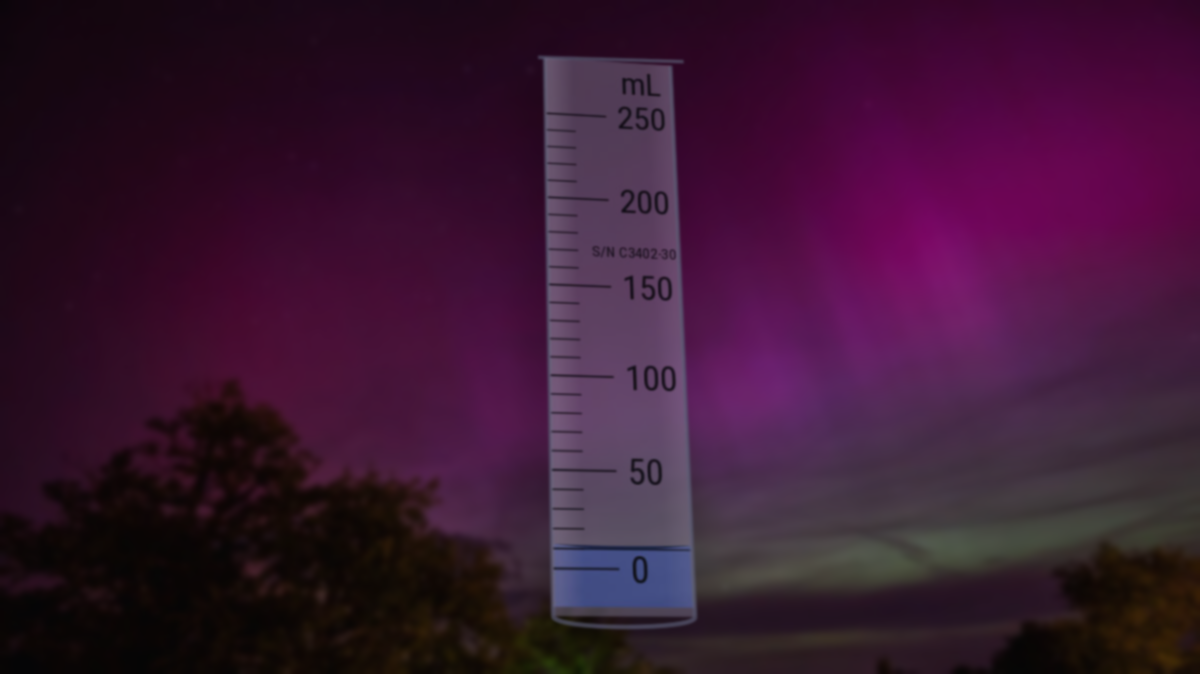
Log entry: 10 (mL)
